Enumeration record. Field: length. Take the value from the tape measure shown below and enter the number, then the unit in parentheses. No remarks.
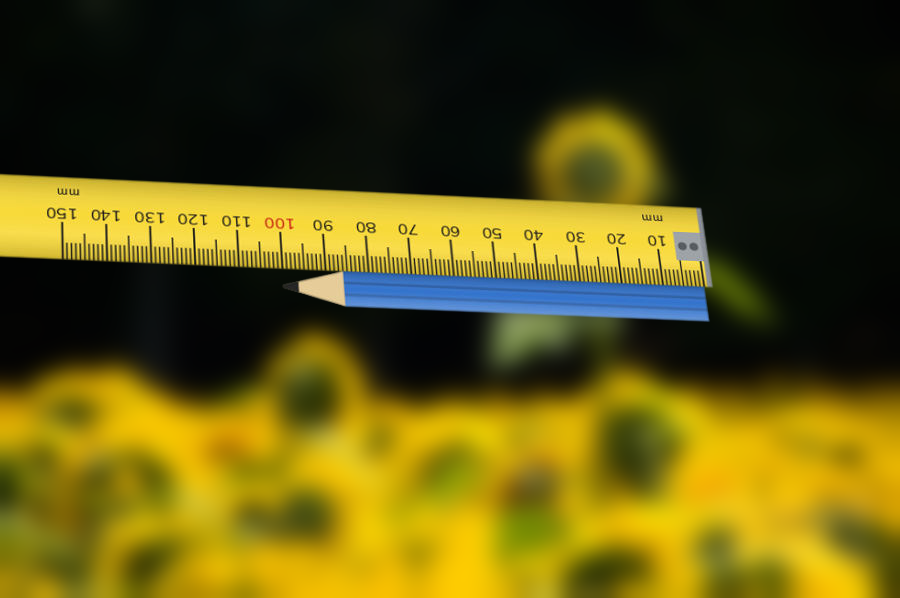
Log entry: 100 (mm)
